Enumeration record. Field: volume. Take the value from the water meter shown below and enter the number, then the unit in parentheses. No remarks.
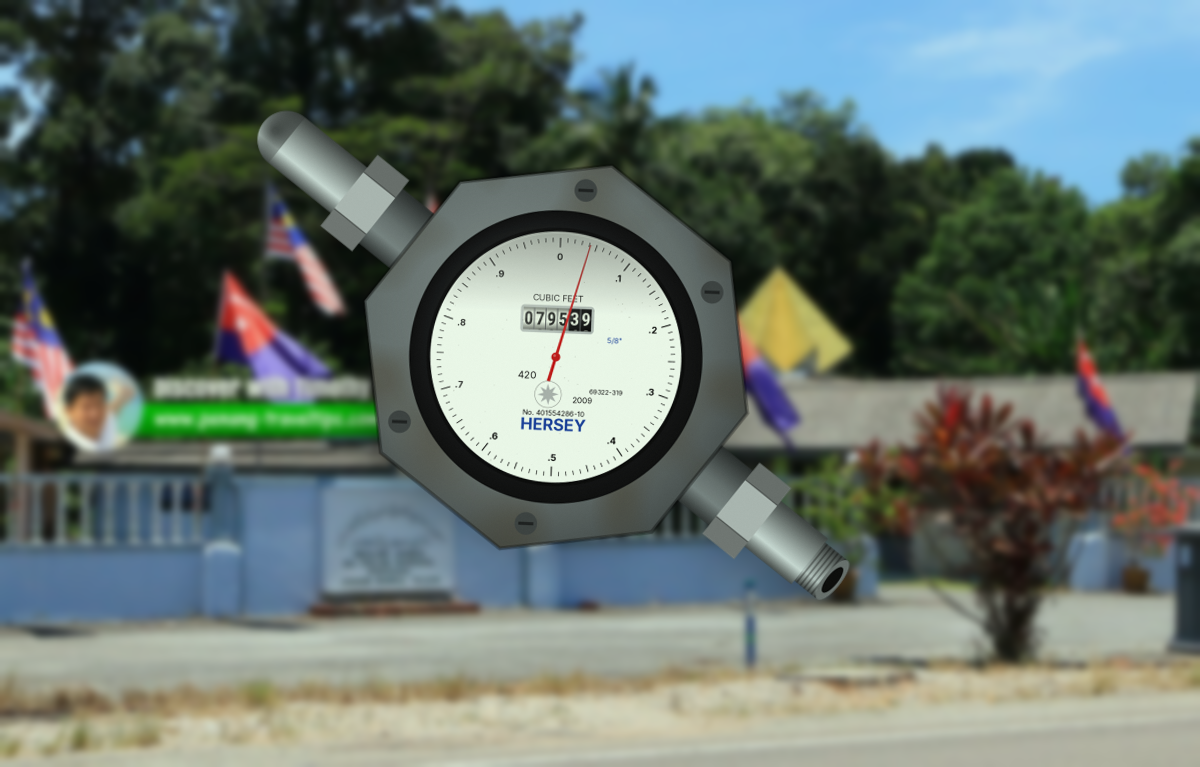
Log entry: 79539.04 (ft³)
